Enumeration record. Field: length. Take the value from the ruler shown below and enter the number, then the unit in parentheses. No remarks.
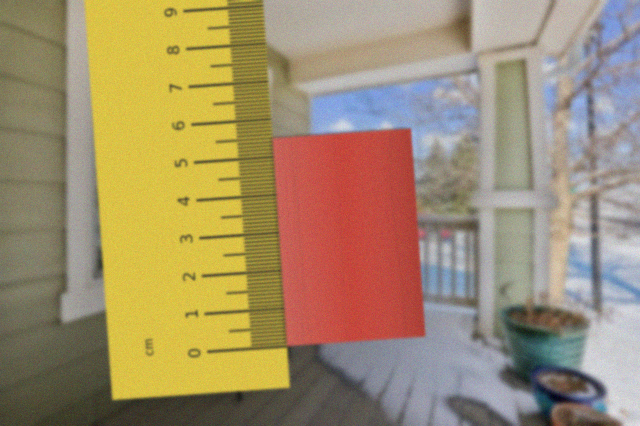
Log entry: 5.5 (cm)
